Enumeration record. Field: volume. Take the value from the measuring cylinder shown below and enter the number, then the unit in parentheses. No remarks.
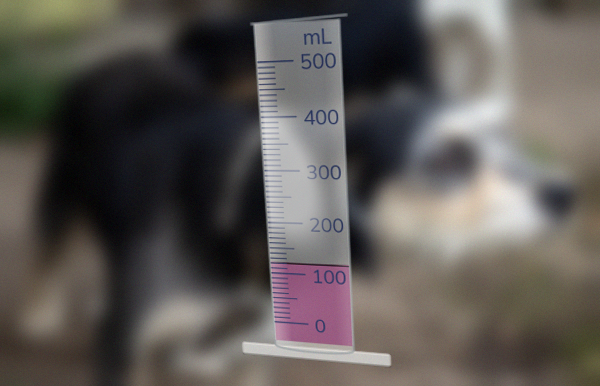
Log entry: 120 (mL)
